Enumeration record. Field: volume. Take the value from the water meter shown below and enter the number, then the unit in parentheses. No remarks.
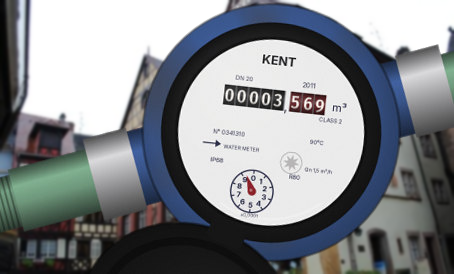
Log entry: 3.5689 (m³)
